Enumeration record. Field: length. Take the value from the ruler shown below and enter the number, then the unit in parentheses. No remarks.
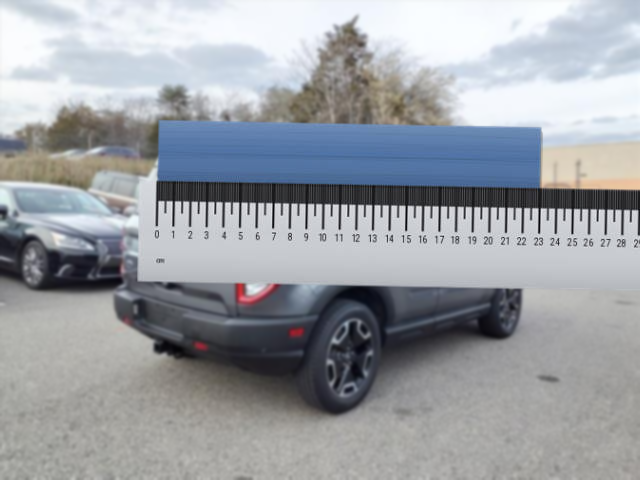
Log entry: 23 (cm)
